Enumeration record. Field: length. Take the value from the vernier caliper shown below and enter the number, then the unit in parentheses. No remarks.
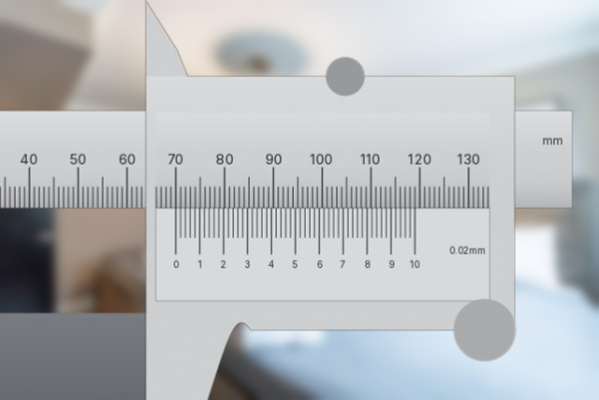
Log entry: 70.0 (mm)
